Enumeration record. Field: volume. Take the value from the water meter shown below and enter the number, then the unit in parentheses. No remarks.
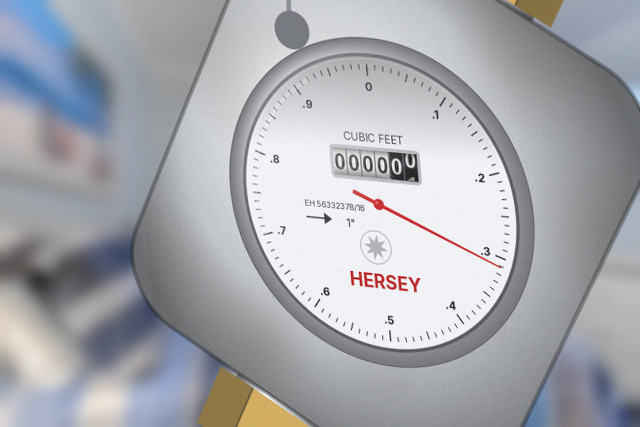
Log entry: 0.31 (ft³)
